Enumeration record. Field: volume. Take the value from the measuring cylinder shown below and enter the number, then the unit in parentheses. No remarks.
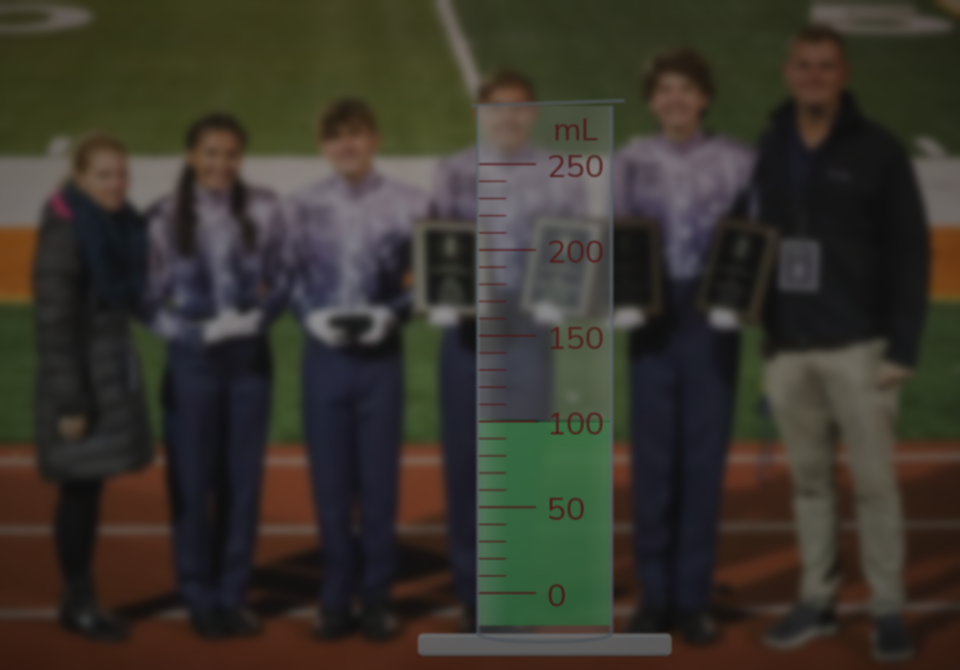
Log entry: 100 (mL)
